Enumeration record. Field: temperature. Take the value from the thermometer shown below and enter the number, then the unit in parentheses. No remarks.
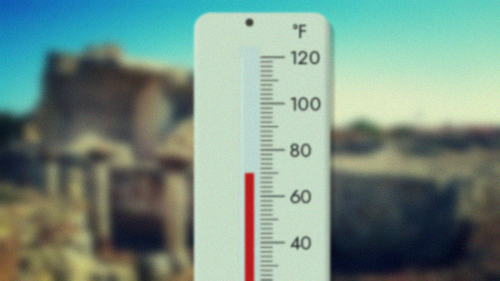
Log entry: 70 (°F)
